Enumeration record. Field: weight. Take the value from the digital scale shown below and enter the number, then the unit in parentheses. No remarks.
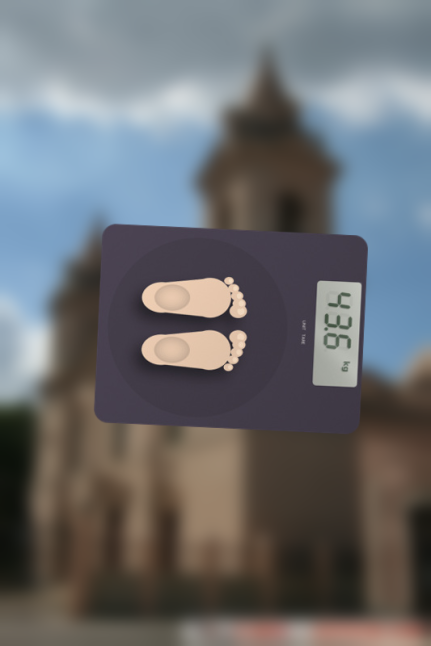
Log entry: 43.6 (kg)
